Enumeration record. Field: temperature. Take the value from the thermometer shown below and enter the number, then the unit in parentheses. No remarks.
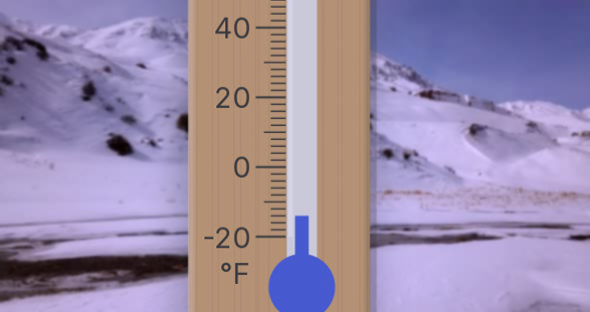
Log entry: -14 (°F)
